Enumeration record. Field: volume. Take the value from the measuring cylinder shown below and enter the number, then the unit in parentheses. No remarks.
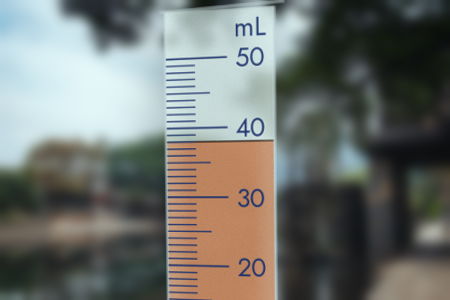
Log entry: 38 (mL)
